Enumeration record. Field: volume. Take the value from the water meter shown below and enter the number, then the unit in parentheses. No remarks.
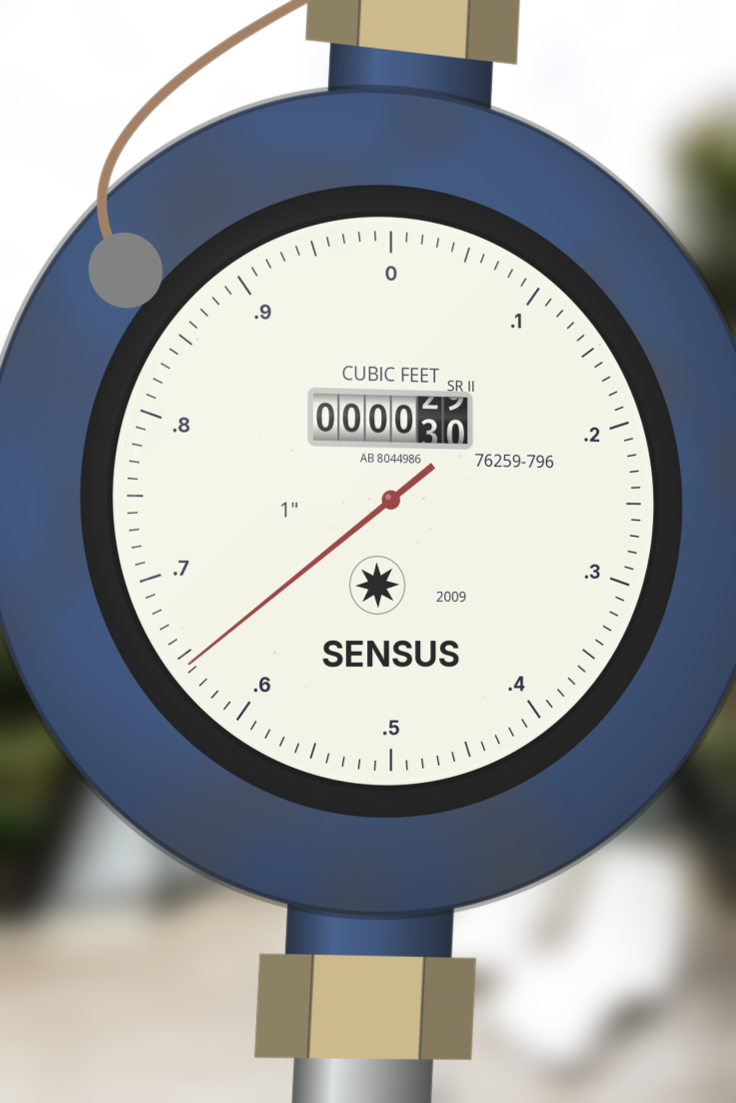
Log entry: 29.64 (ft³)
